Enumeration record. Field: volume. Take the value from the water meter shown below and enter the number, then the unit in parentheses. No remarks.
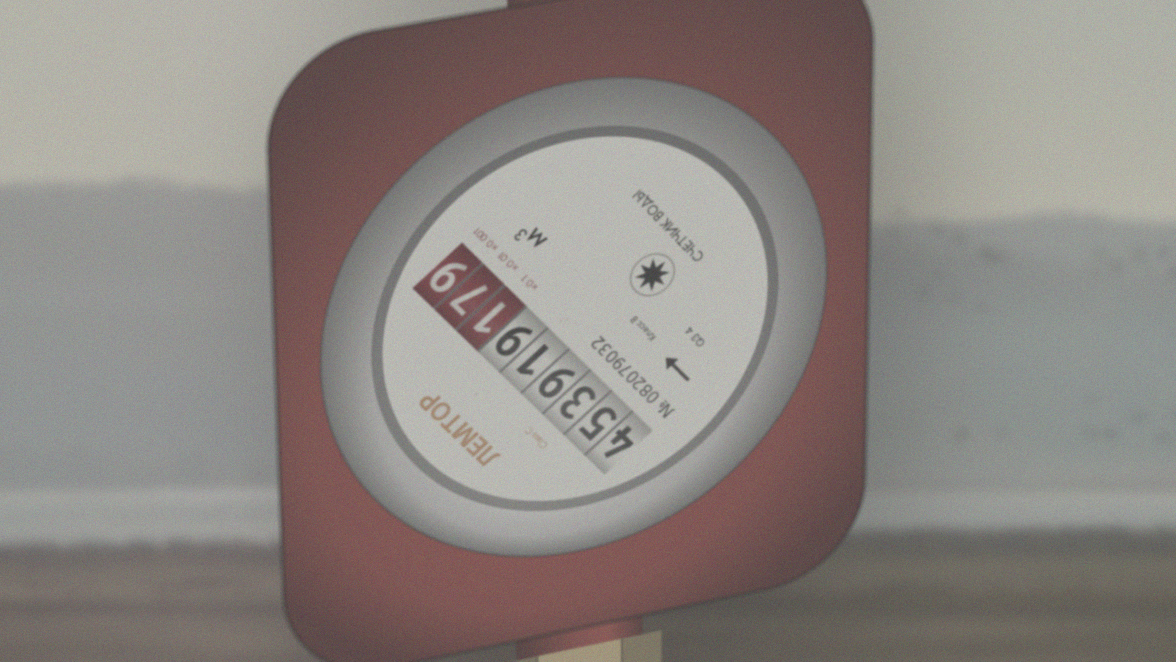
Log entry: 453919.179 (m³)
